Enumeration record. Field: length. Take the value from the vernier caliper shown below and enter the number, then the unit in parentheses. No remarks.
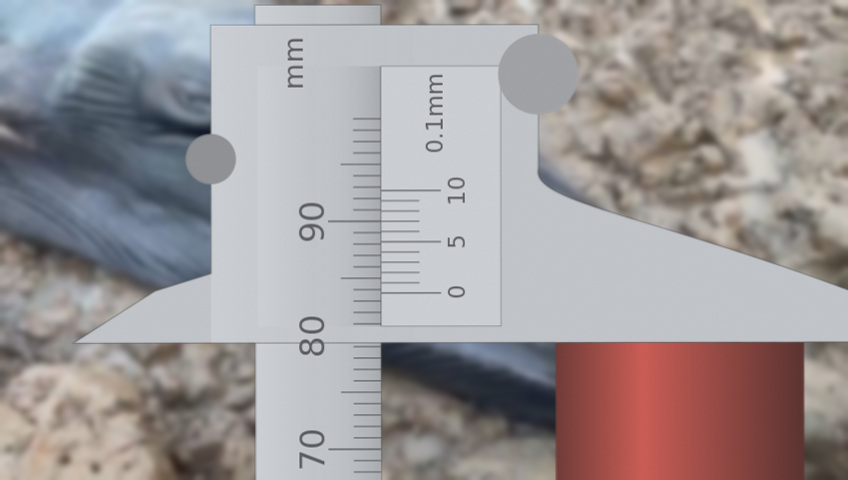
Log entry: 83.7 (mm)
